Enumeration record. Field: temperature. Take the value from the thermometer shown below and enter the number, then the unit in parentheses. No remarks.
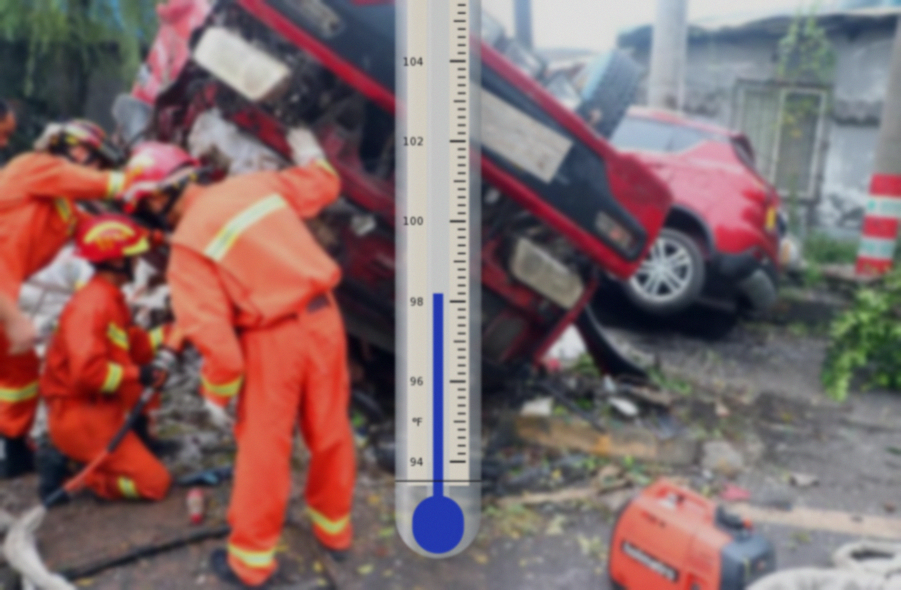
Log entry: 98.2 (°F)
